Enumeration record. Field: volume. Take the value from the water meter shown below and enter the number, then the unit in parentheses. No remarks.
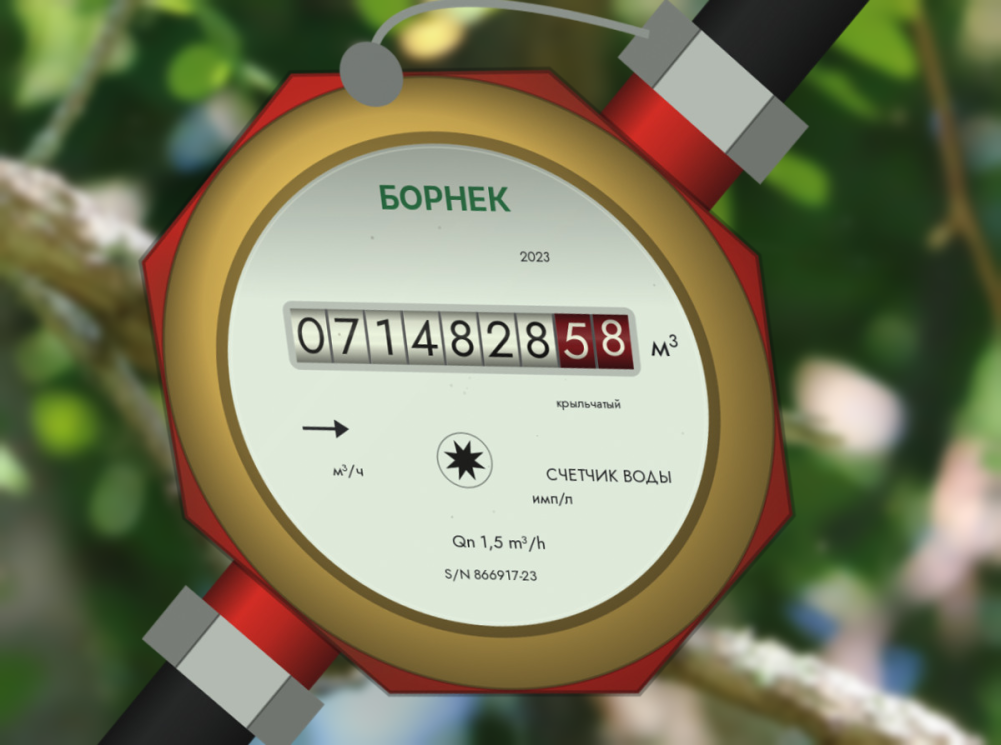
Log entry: 714828.58 (m³)
